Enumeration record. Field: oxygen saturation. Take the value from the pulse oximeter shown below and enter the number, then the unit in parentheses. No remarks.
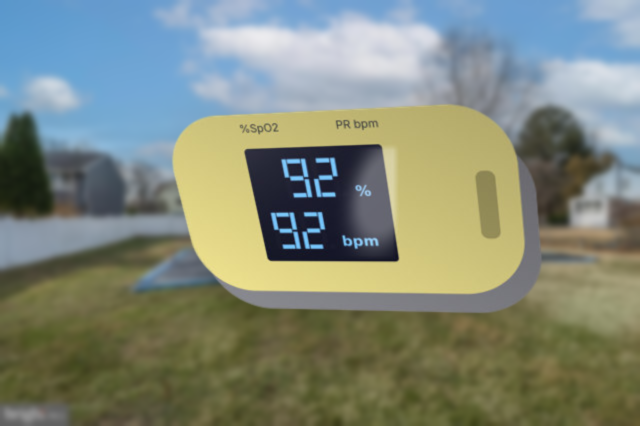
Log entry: 92 (%)
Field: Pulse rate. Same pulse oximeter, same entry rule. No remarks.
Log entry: 92 (bpm)
